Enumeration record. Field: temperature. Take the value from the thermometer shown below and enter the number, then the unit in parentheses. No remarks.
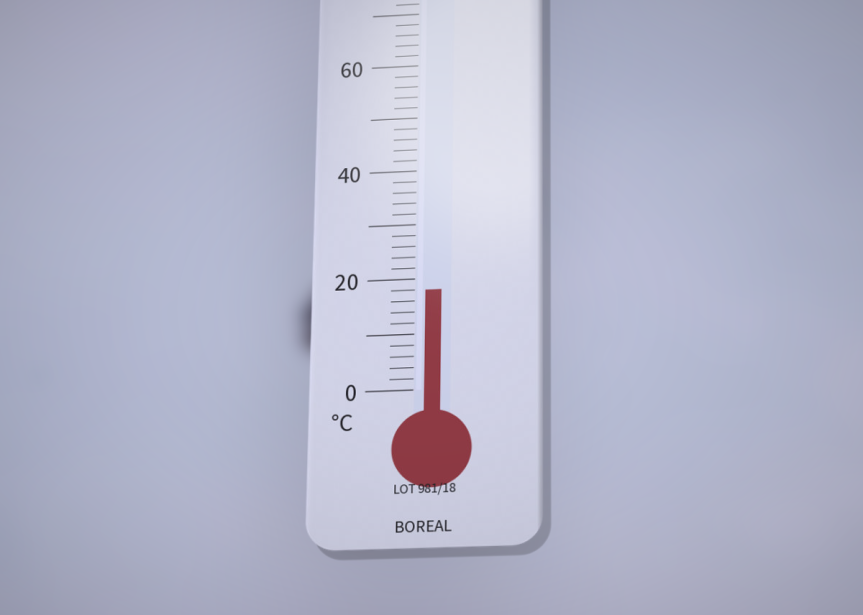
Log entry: 18 (°C)
